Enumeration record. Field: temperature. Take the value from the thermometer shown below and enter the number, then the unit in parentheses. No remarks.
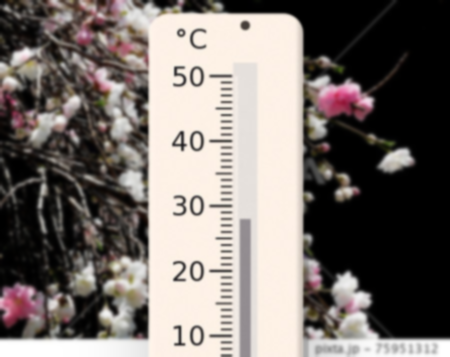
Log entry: 28 (°C)
